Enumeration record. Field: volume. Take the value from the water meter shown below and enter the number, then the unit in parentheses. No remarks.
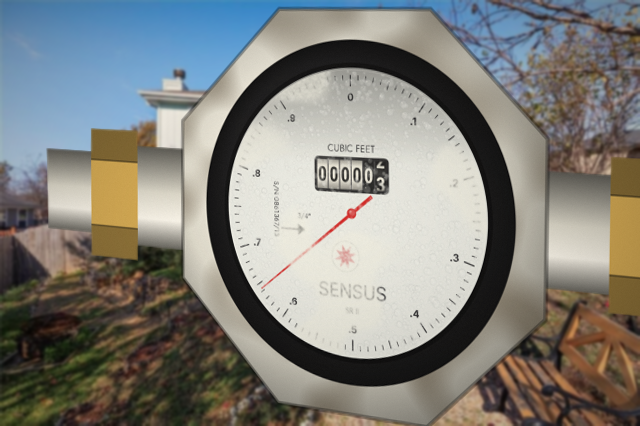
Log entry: 2.64 (ft³)
